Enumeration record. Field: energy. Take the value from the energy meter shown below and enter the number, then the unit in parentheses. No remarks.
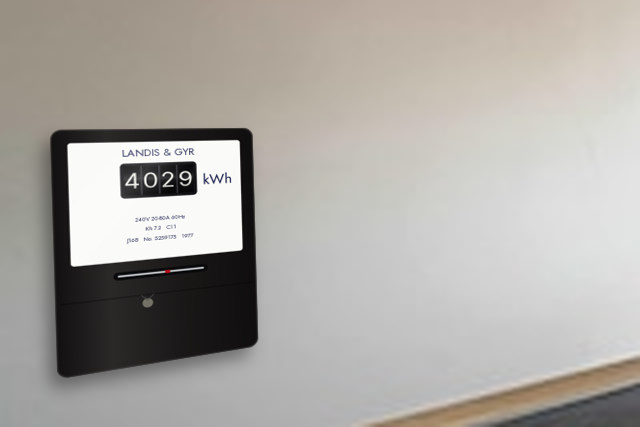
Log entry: 4029 (kWh)
